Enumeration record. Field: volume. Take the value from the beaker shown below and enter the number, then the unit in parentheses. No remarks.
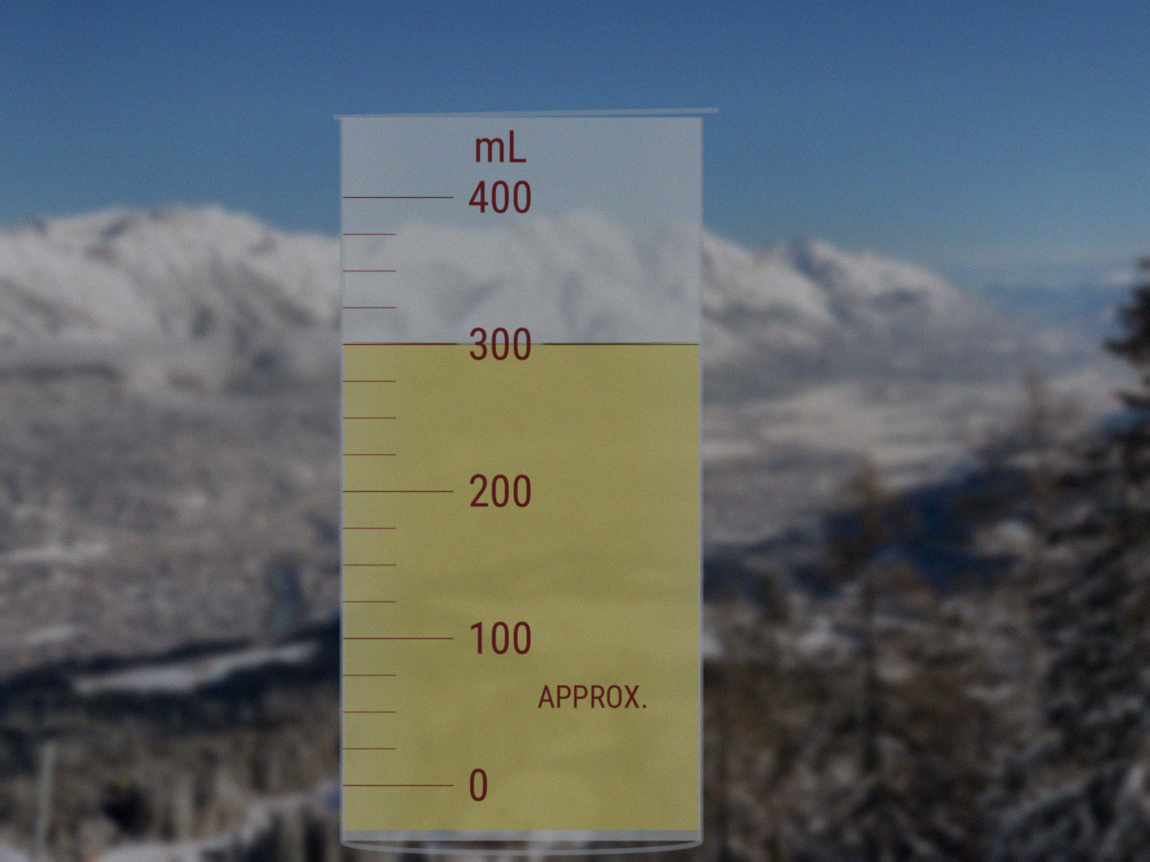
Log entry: 300 (mL)
